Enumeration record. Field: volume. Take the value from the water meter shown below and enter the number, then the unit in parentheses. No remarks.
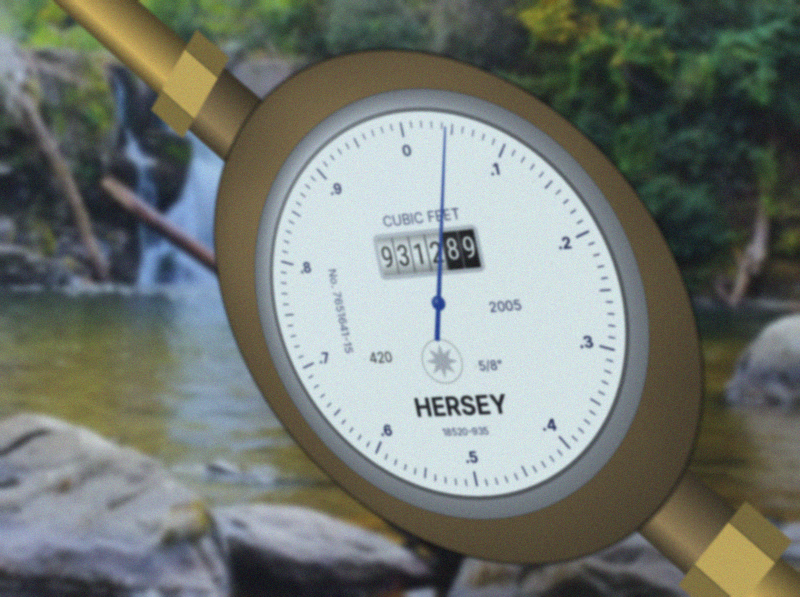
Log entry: 931289.04 (ft³)
